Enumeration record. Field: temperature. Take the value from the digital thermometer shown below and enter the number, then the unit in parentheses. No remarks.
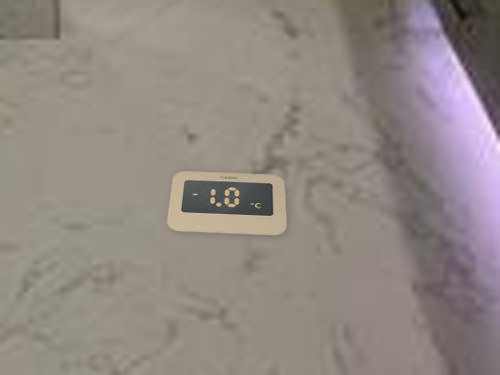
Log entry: -1.0 (°C)
